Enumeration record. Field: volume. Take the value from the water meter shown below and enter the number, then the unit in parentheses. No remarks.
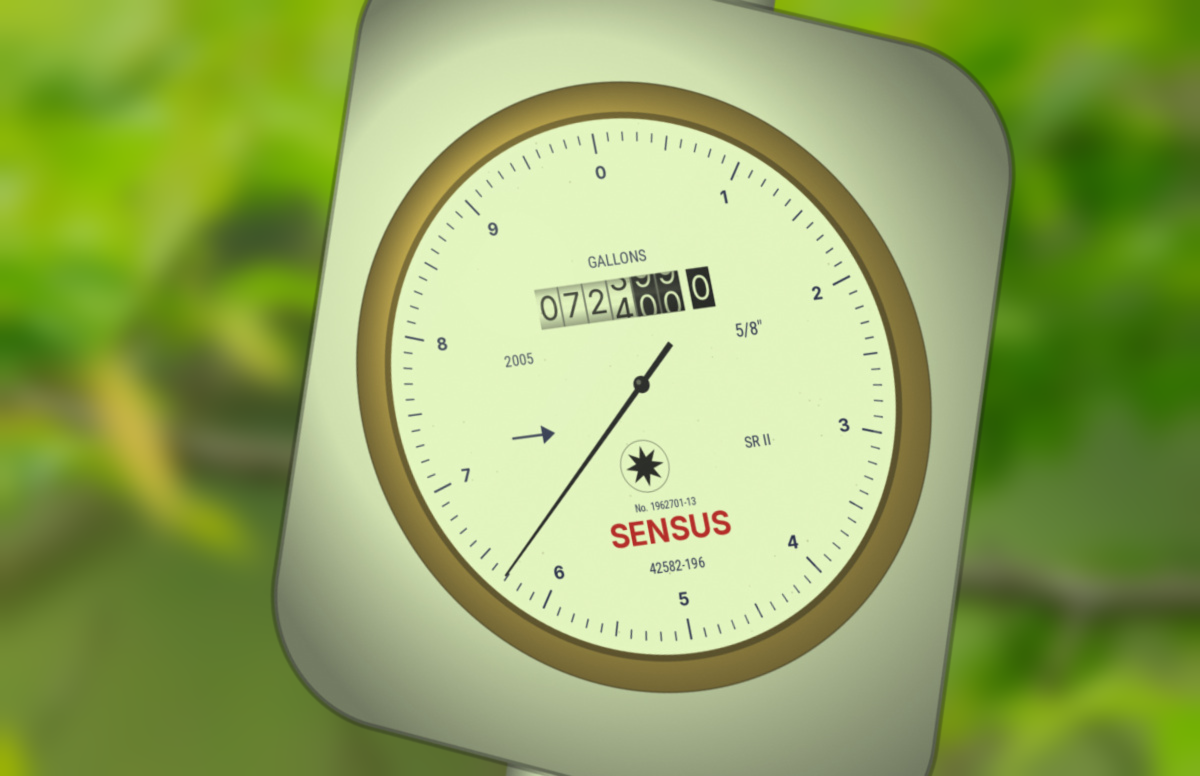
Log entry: 723996.3 (gal)
